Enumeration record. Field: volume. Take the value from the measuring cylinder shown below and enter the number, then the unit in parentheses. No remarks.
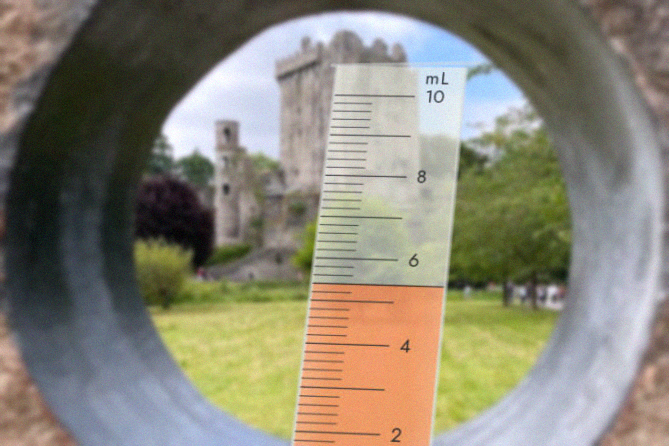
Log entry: 5.4 (mL)
